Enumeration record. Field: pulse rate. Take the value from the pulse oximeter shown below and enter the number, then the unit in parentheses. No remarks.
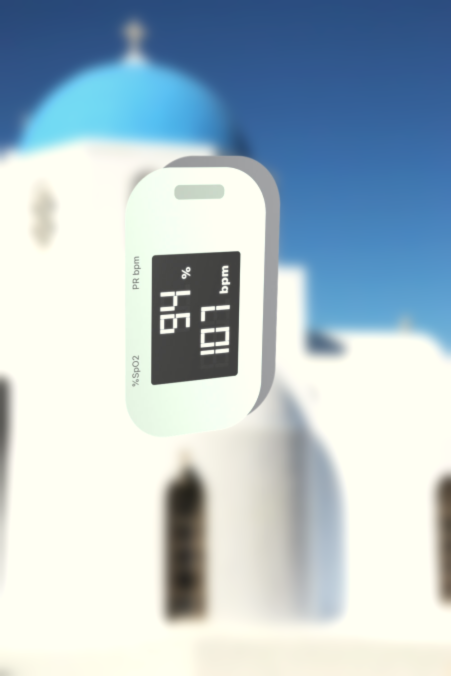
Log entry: 107 (bpm)
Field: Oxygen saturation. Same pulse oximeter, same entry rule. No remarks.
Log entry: 94 (%)
